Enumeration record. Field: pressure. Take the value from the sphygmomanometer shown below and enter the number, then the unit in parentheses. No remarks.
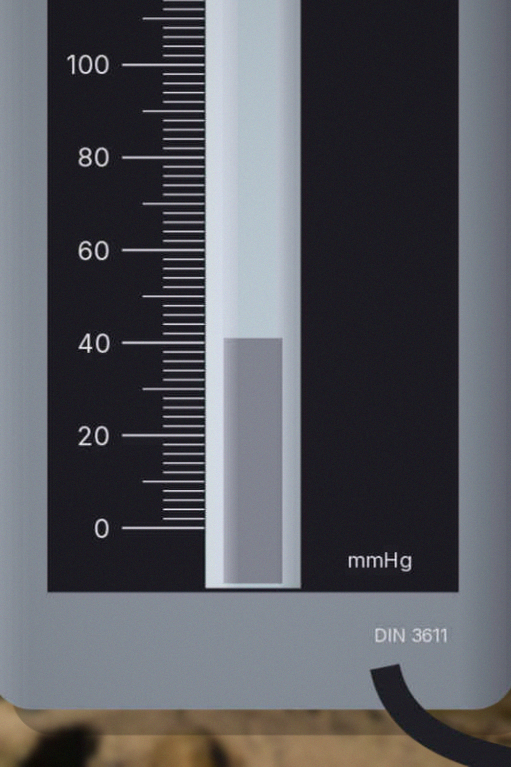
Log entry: 41 (mmHg)
